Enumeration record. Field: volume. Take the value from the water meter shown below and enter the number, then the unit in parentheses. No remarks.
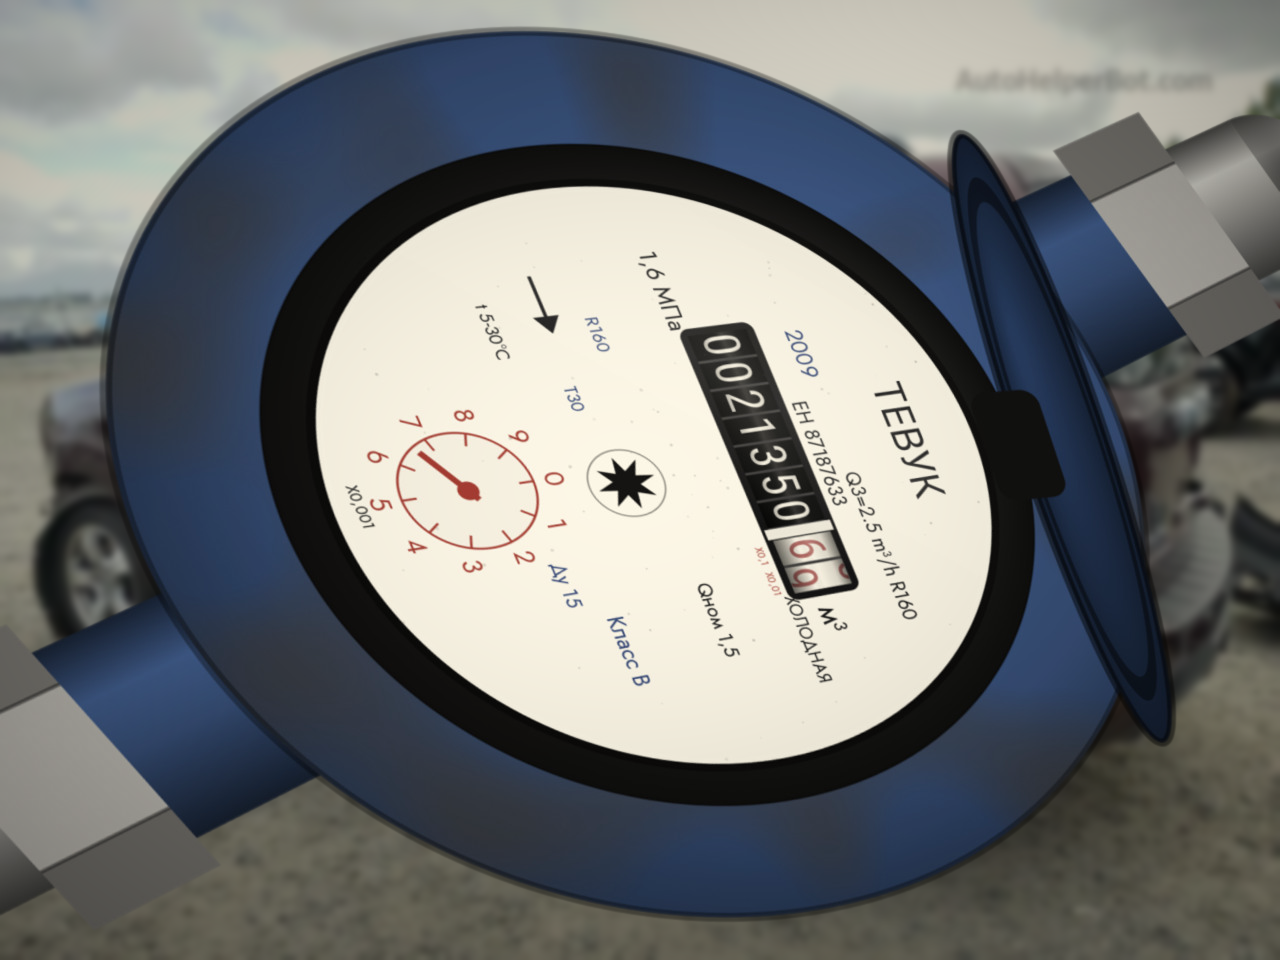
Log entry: 21350.686 (m³)
